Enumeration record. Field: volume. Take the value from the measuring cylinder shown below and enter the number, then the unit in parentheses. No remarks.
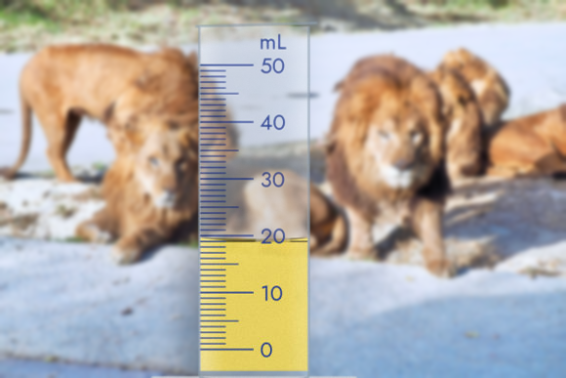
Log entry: 19 (mL)
